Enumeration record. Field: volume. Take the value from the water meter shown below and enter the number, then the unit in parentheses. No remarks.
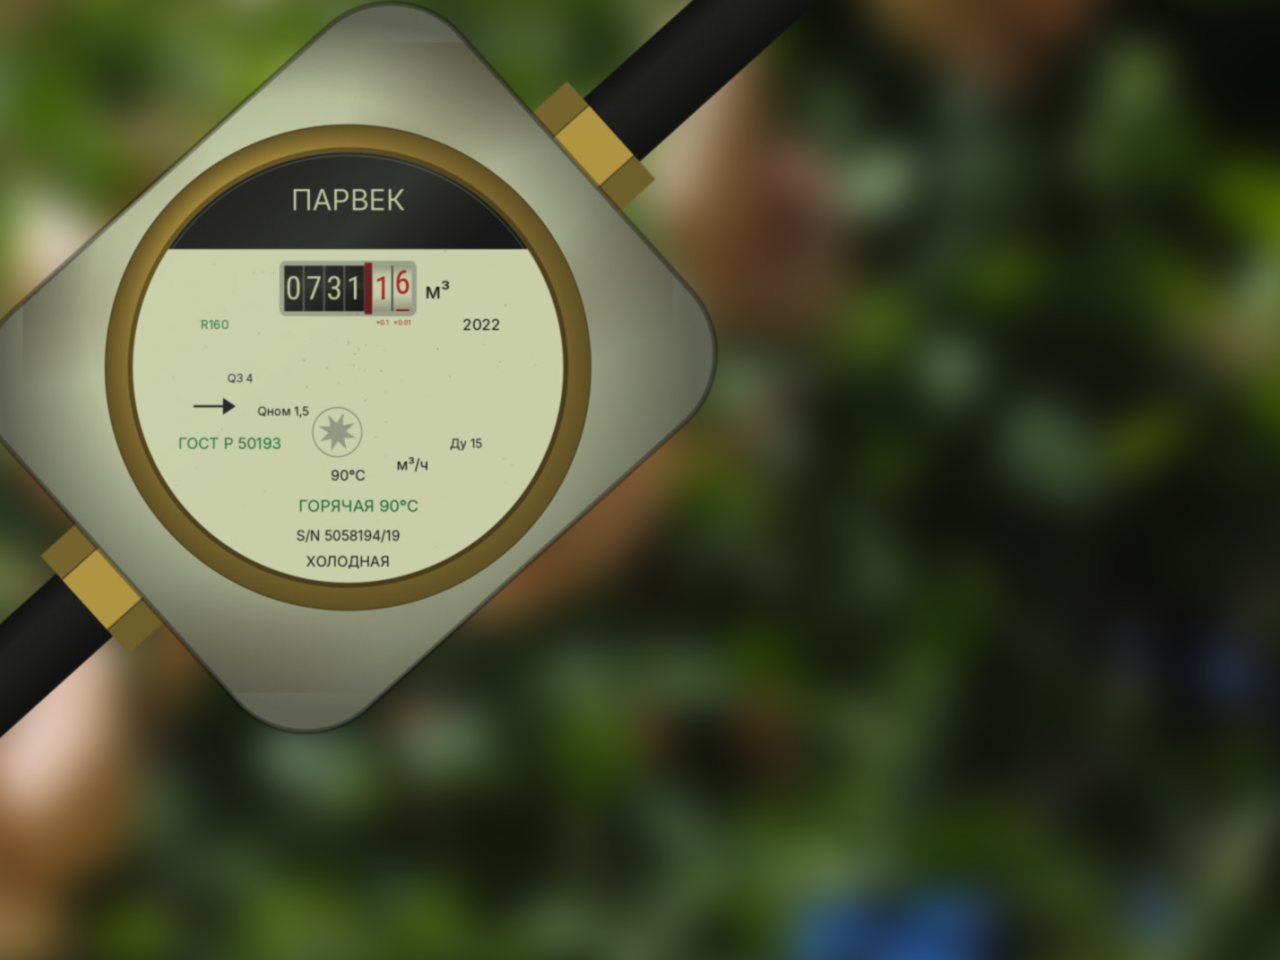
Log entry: 731.16 (m³)
